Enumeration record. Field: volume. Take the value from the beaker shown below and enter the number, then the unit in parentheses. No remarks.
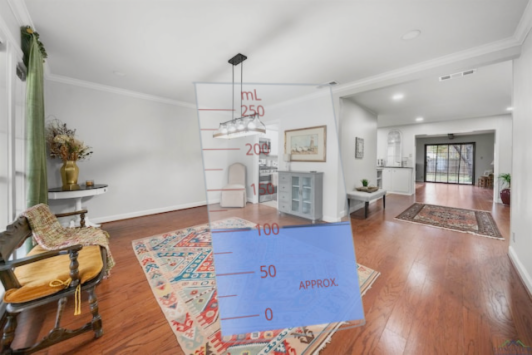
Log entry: 100 (mL)
